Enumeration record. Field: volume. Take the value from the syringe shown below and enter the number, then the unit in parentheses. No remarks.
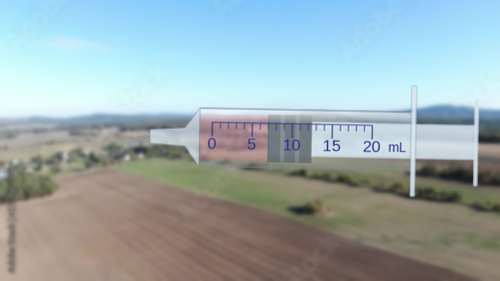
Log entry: 7 (mL)
